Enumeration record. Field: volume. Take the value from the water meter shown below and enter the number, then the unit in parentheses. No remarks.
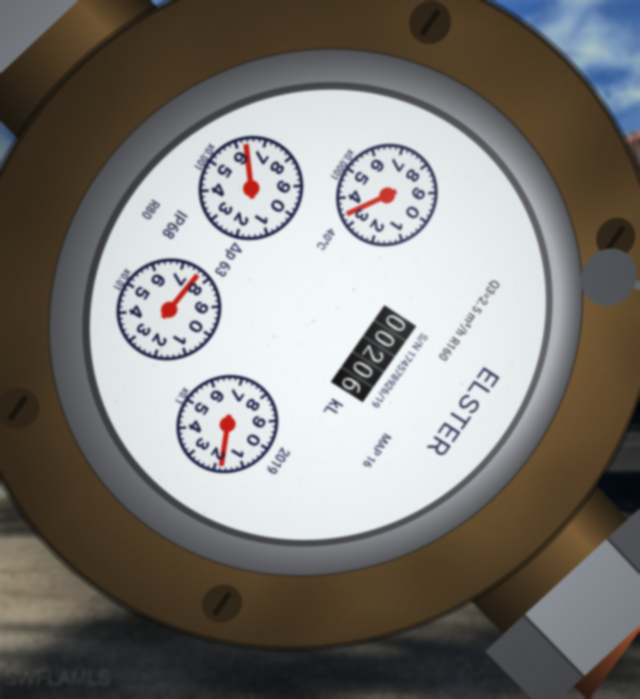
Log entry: 206.1763 (kL)
